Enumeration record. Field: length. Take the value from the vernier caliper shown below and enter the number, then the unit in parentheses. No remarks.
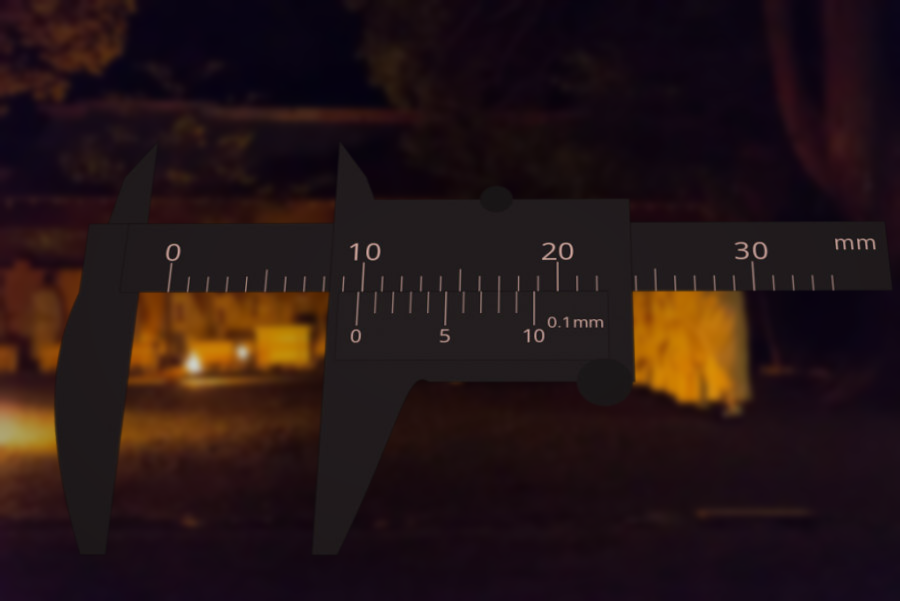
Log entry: 9.8 (mm)
